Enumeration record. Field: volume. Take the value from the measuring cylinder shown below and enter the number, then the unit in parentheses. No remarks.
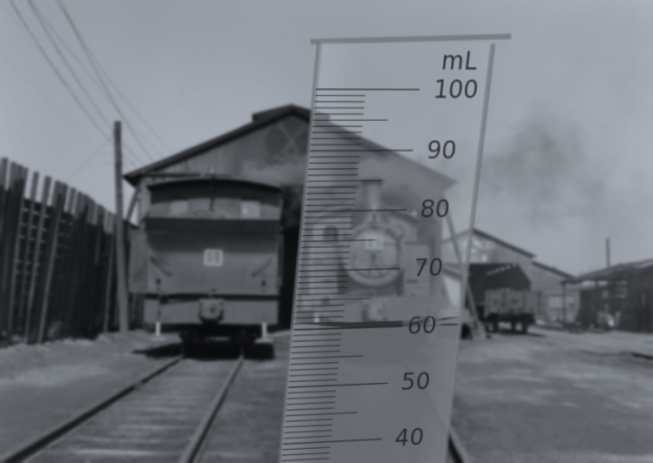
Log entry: 60 (mL)
